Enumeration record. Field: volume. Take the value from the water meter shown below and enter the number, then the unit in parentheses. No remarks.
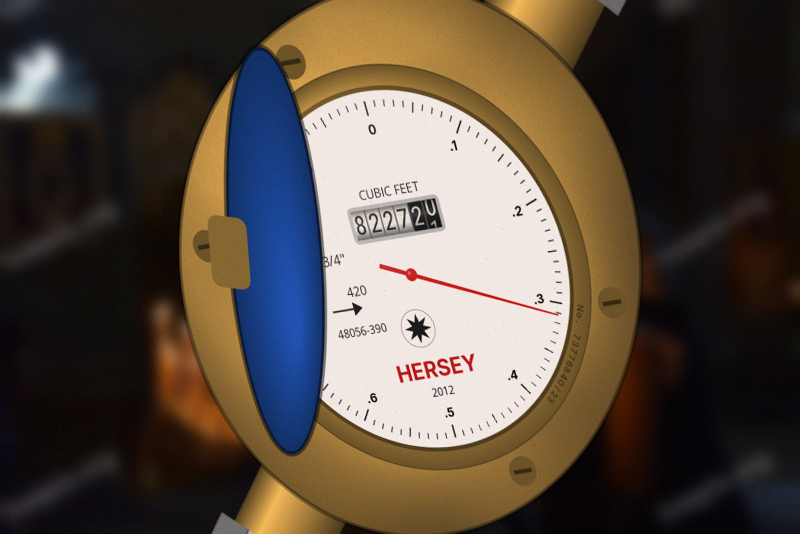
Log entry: 822720.31 (ft³)
